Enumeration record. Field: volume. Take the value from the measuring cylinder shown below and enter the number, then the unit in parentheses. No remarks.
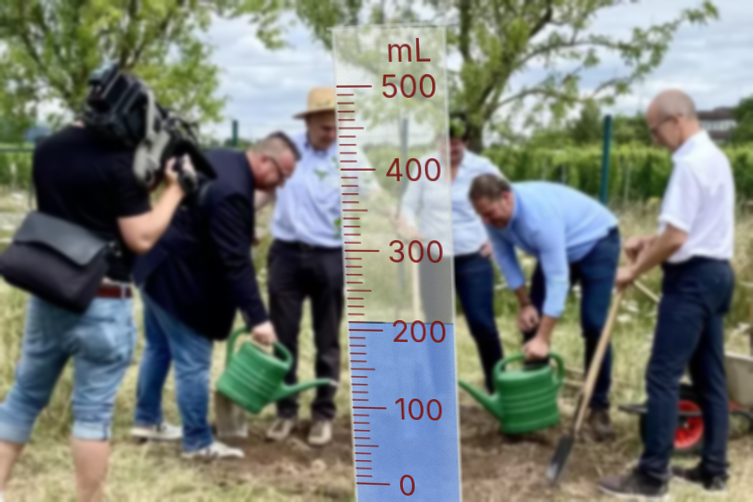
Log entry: 210 (mL)
